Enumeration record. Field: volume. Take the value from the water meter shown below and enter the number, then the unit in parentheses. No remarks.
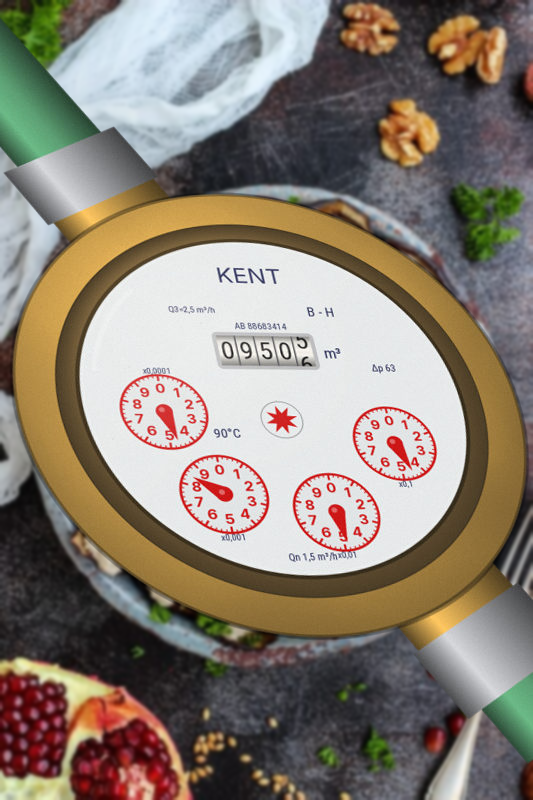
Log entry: 9505.4484 (m³)
